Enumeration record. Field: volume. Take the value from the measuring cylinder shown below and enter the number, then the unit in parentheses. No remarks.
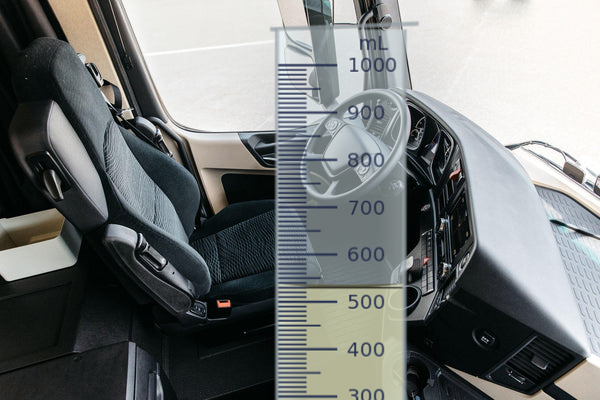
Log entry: 530 (mL)
